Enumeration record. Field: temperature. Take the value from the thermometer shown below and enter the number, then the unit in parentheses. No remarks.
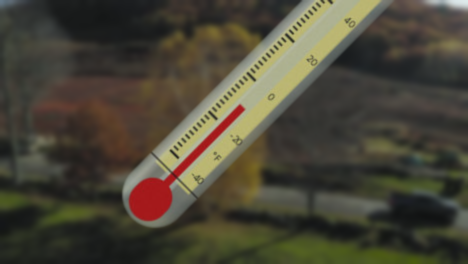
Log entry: -10 (°F)
